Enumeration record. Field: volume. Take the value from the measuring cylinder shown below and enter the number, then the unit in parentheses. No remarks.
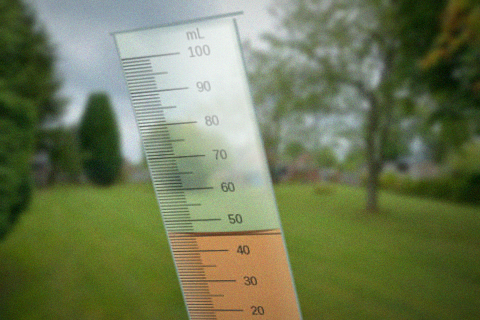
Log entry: 45 (mL)
